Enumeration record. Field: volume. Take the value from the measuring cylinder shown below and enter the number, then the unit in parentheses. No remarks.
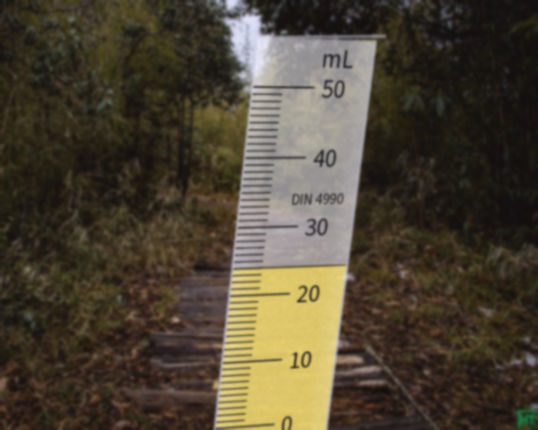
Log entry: 24 (mL)
